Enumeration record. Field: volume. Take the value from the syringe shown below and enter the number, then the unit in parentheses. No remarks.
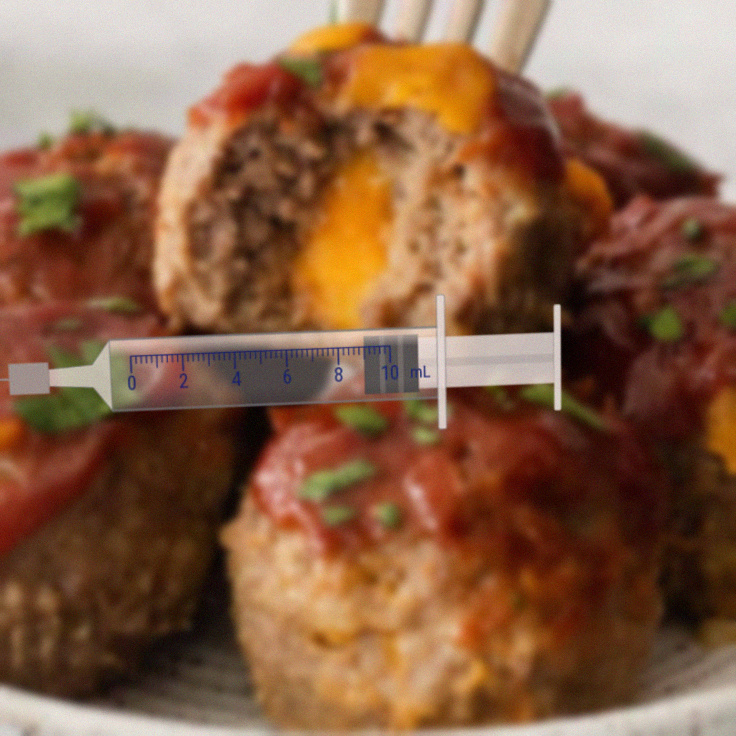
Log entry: 9 (mL)
